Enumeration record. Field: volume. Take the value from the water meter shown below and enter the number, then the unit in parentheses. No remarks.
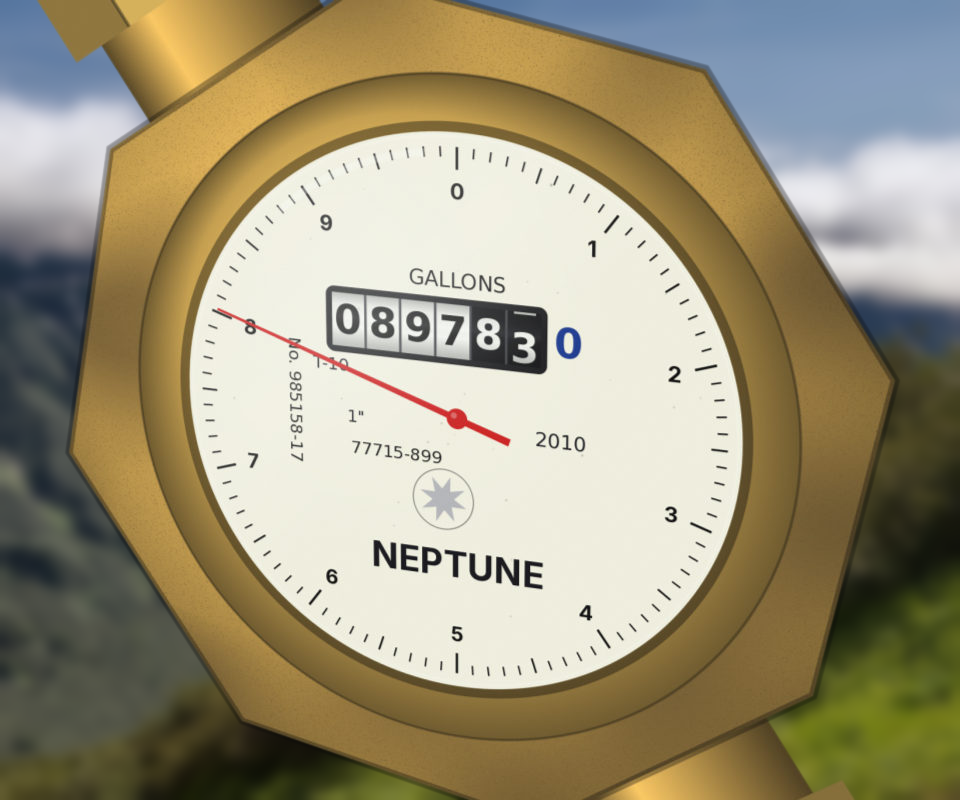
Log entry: 897828.0 (gal)
